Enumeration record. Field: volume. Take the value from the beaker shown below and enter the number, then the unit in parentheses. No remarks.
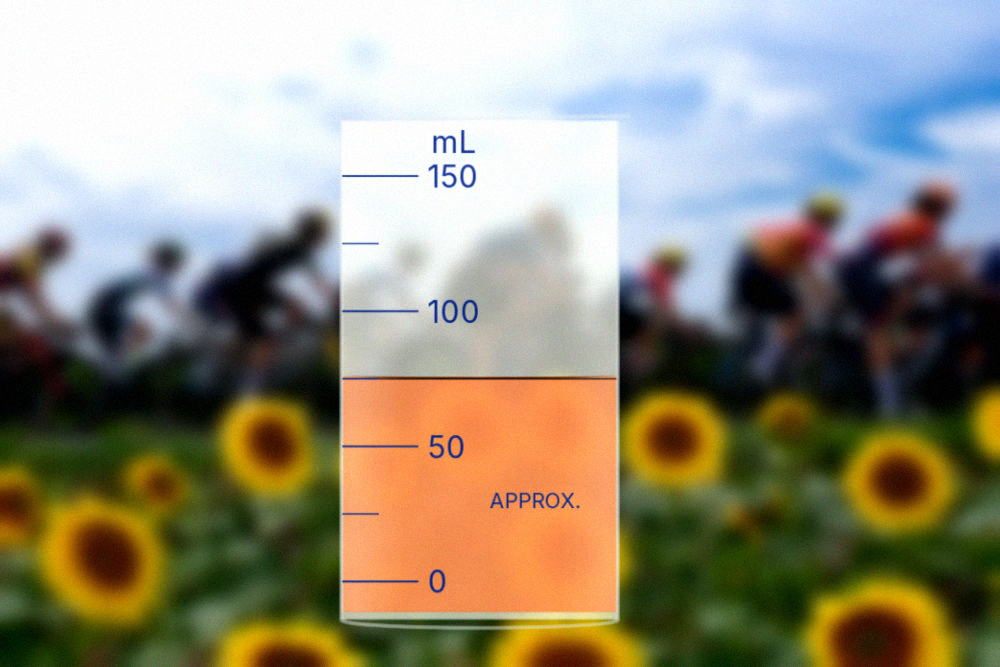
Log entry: 75 (mL)
